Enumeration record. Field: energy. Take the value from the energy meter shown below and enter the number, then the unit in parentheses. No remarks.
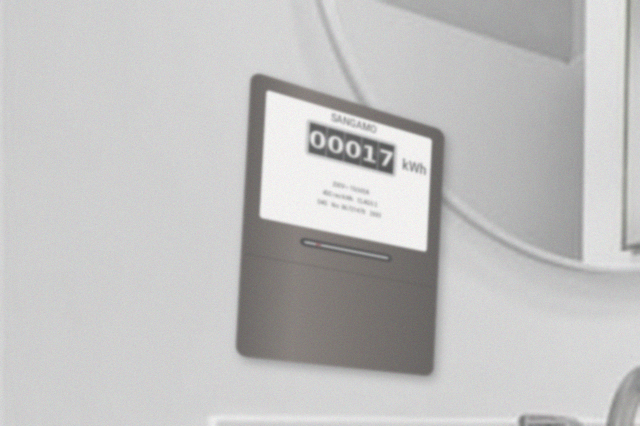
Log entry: 17 (kWh)
